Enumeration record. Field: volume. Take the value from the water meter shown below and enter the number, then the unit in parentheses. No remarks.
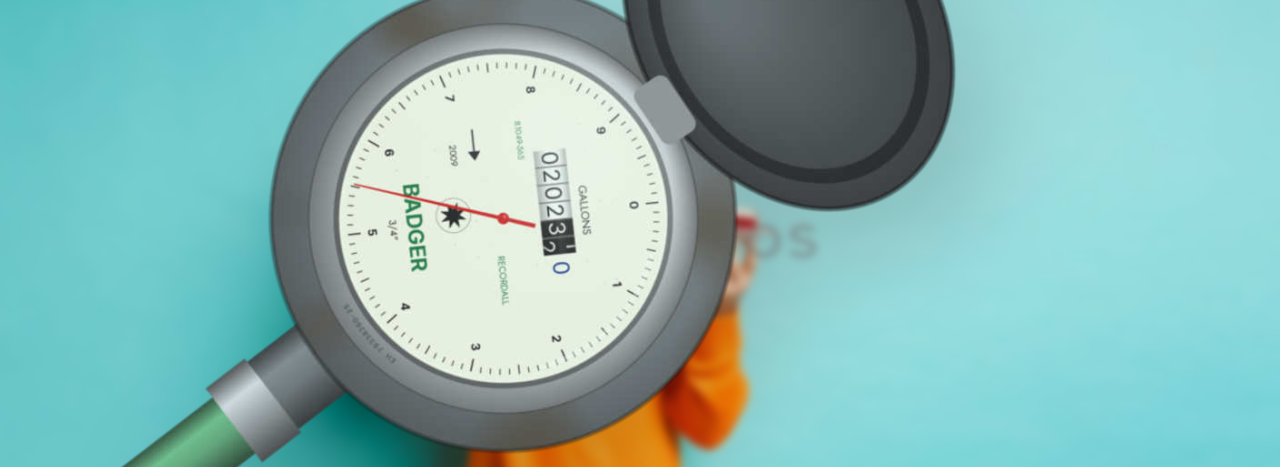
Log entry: 202315.5 (gal)
